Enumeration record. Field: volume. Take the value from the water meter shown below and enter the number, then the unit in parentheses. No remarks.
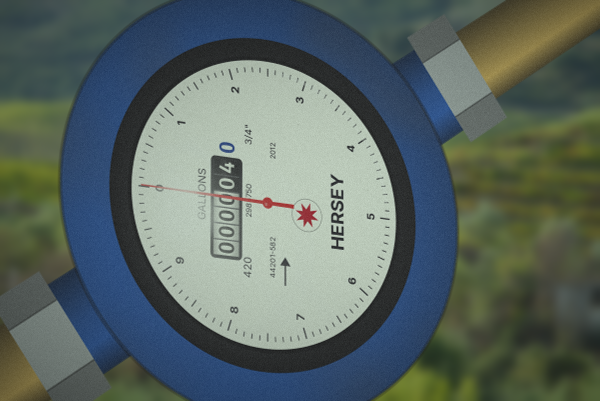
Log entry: 40.0 (gal)
